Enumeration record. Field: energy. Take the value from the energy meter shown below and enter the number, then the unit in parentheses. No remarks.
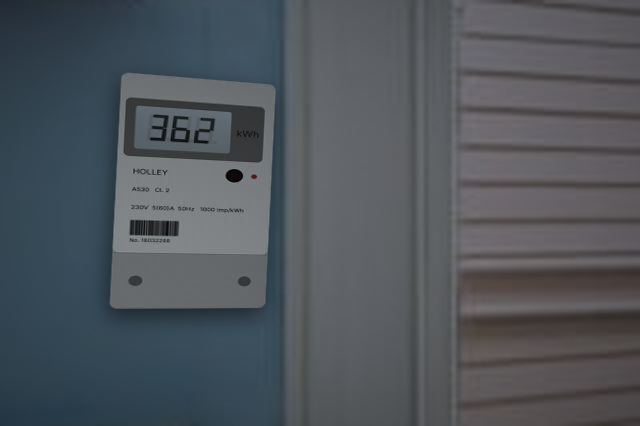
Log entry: 362 (kWh)
